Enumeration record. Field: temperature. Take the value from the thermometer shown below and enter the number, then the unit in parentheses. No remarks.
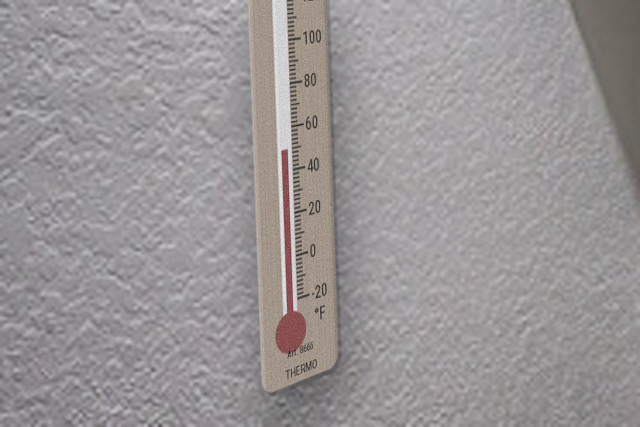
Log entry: 50 (°F)
